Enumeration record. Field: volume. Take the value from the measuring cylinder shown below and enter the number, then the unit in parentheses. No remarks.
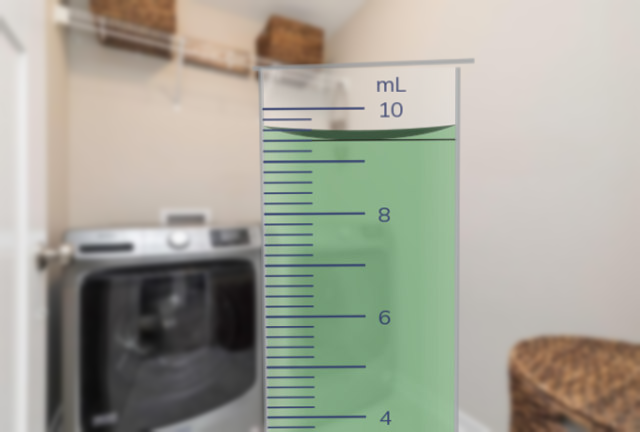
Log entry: 9.4 (mL)
